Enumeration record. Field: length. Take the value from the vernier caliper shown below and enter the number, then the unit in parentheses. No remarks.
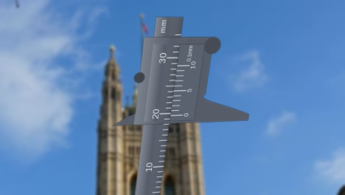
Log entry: 19.6 (mm)
